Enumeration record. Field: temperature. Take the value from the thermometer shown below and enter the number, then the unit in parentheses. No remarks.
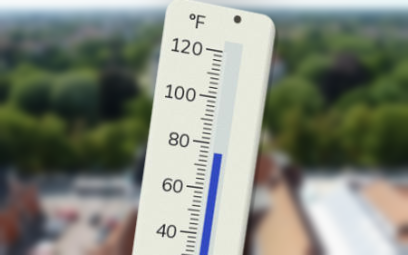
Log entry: 76 (°F)
